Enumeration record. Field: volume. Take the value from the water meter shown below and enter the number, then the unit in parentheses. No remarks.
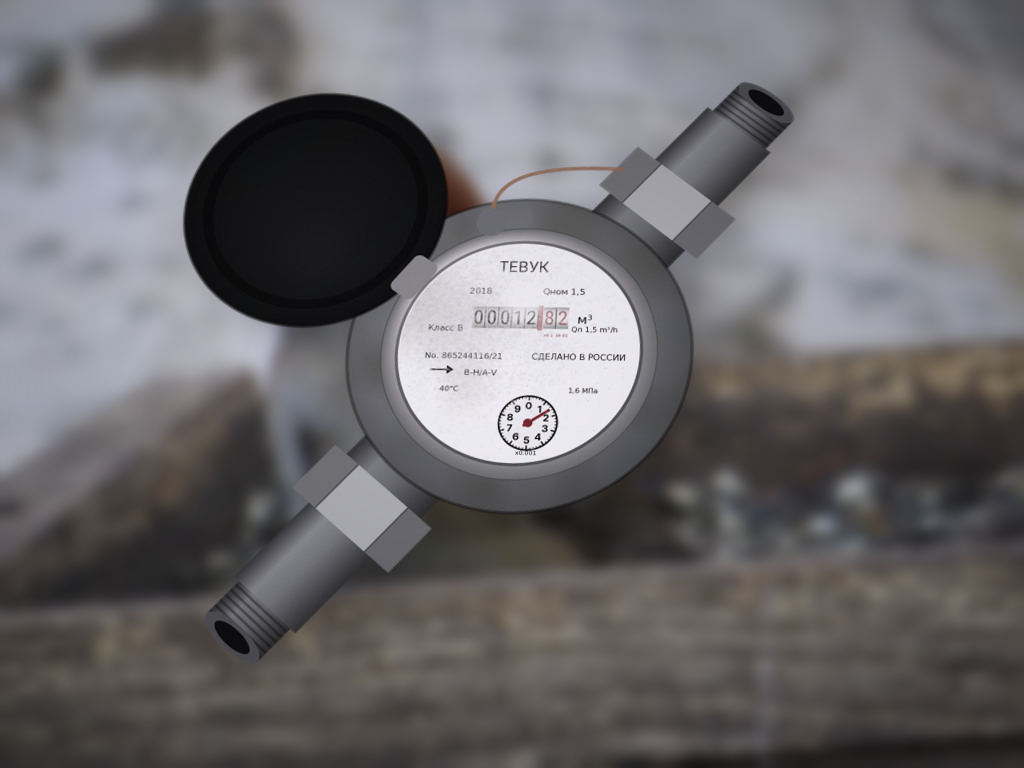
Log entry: 12.821 (m³)
